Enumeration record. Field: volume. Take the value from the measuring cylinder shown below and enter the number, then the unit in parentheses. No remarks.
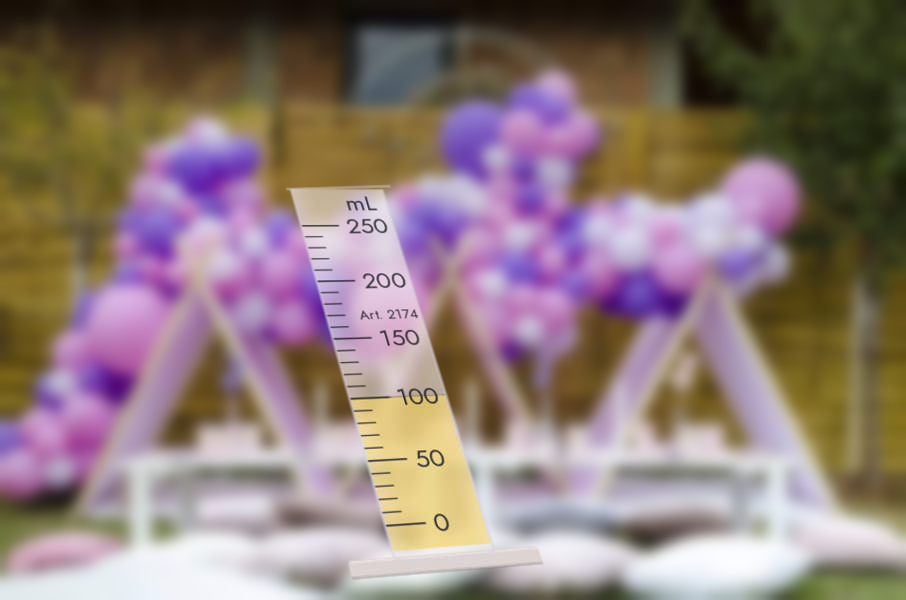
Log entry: 100 (mL)
